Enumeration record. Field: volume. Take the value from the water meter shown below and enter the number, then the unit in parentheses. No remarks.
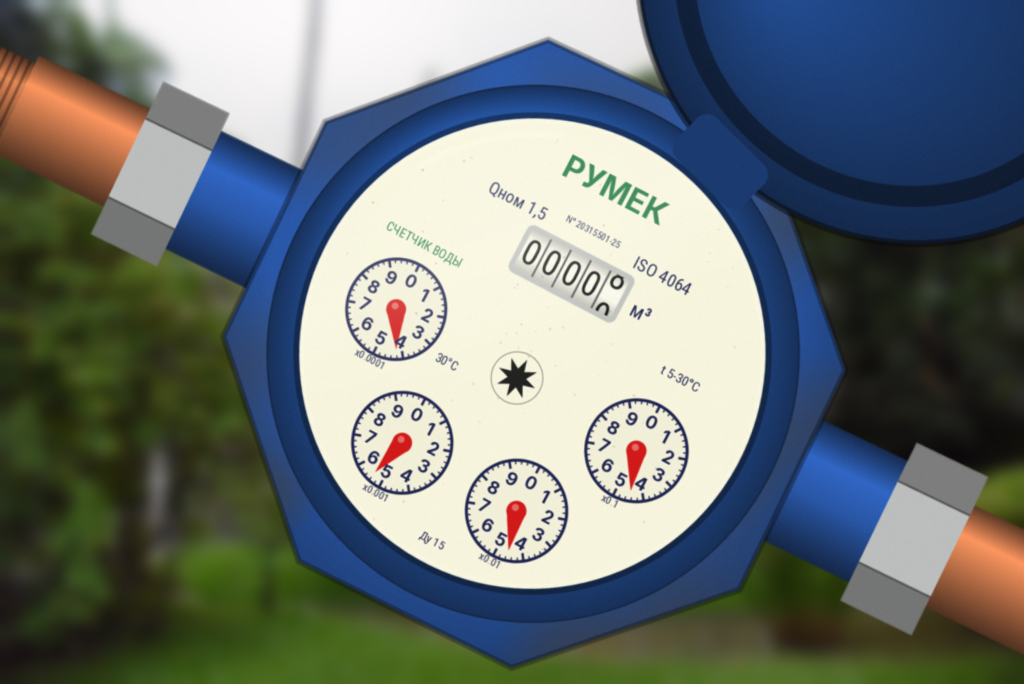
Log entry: 8.4454 (m³)
